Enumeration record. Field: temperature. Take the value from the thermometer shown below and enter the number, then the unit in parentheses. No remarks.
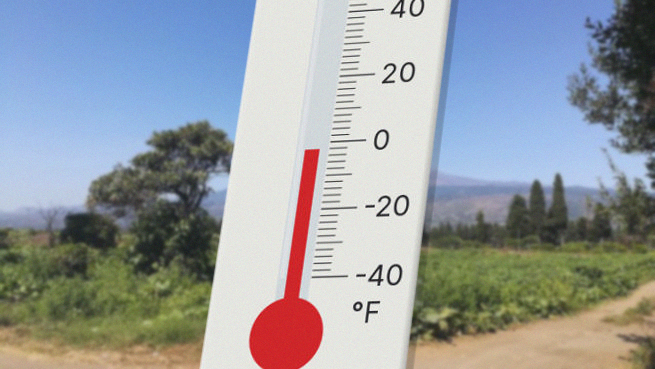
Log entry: -2 (°F)
